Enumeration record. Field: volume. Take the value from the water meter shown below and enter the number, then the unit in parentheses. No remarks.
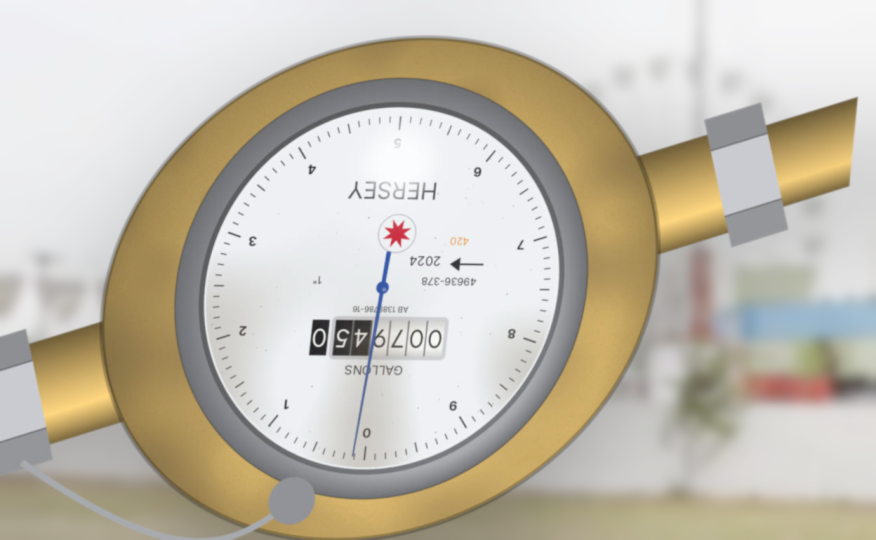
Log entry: 79450.1 (gal)
